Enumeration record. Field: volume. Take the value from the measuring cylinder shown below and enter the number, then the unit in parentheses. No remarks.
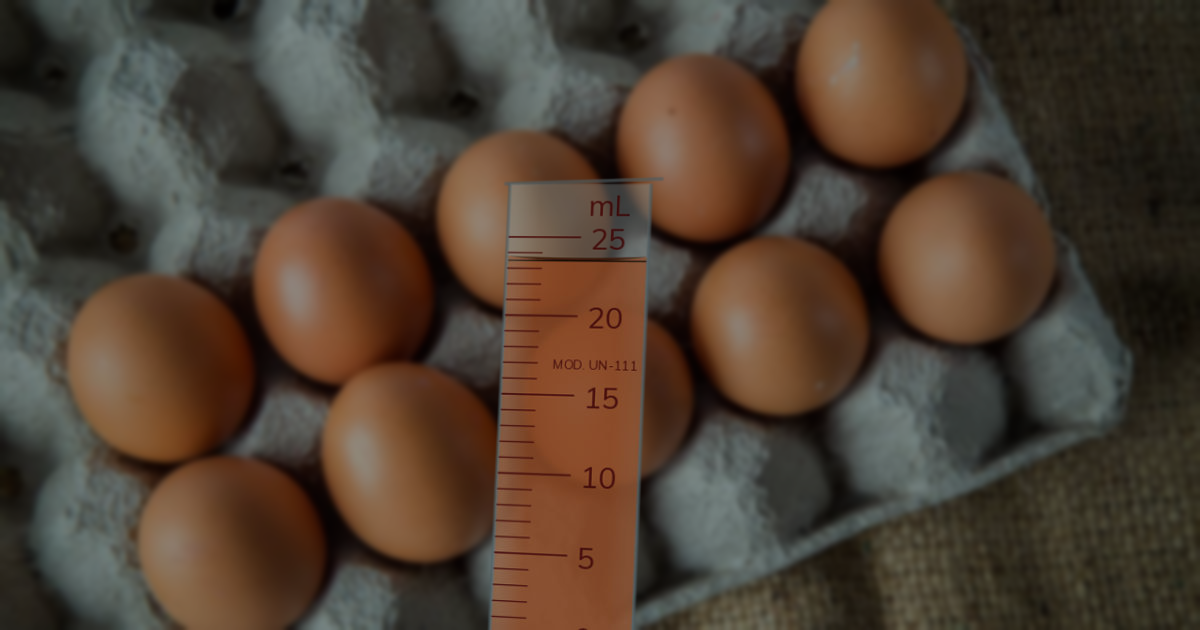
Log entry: 23.5 (mL)
